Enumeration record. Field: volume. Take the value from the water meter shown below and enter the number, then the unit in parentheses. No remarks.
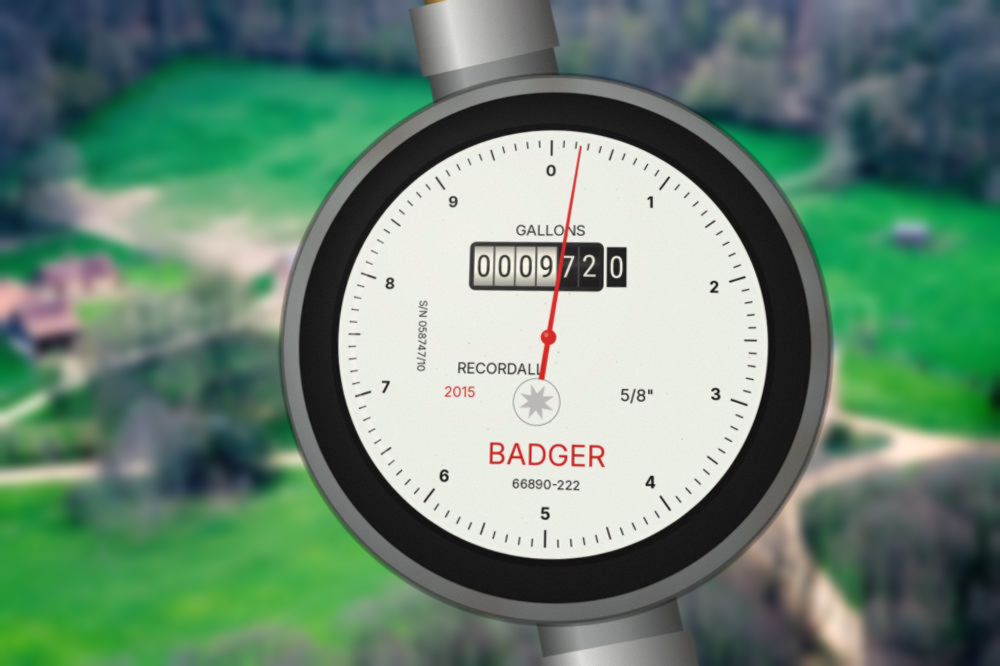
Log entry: 9720.2 (gal)
